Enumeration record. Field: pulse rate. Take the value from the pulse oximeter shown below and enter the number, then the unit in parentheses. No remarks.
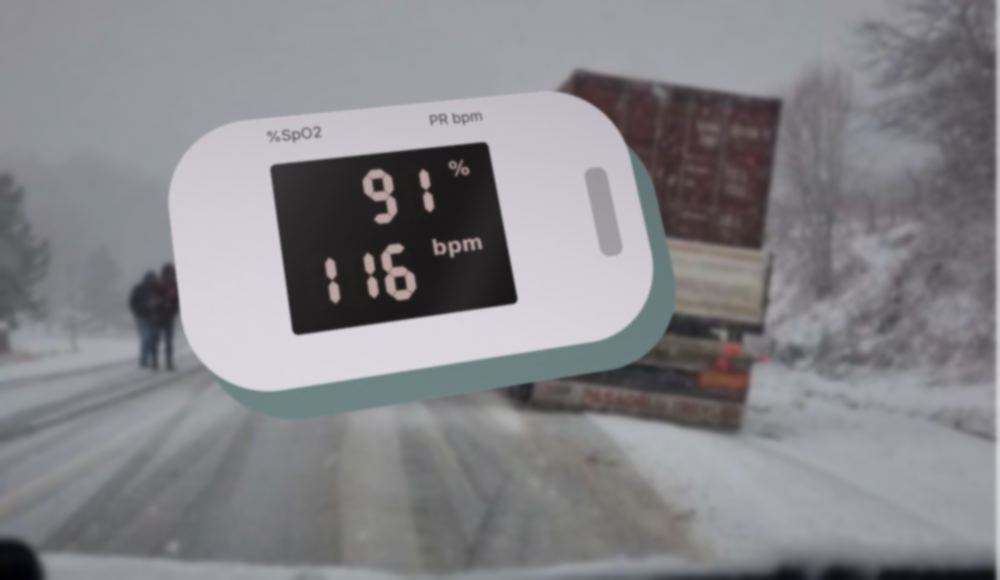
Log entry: 116 (bpm)
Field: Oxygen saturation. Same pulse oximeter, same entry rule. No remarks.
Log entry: 91 (%)
